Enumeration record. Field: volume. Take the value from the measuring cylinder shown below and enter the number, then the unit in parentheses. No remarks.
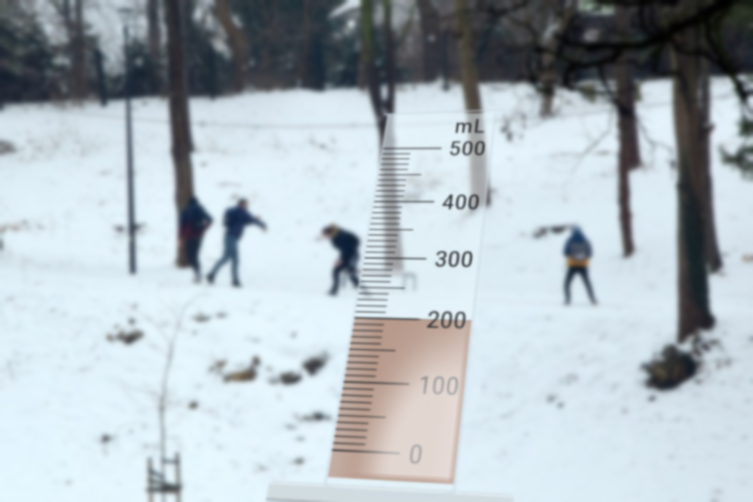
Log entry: 200 (mL)
